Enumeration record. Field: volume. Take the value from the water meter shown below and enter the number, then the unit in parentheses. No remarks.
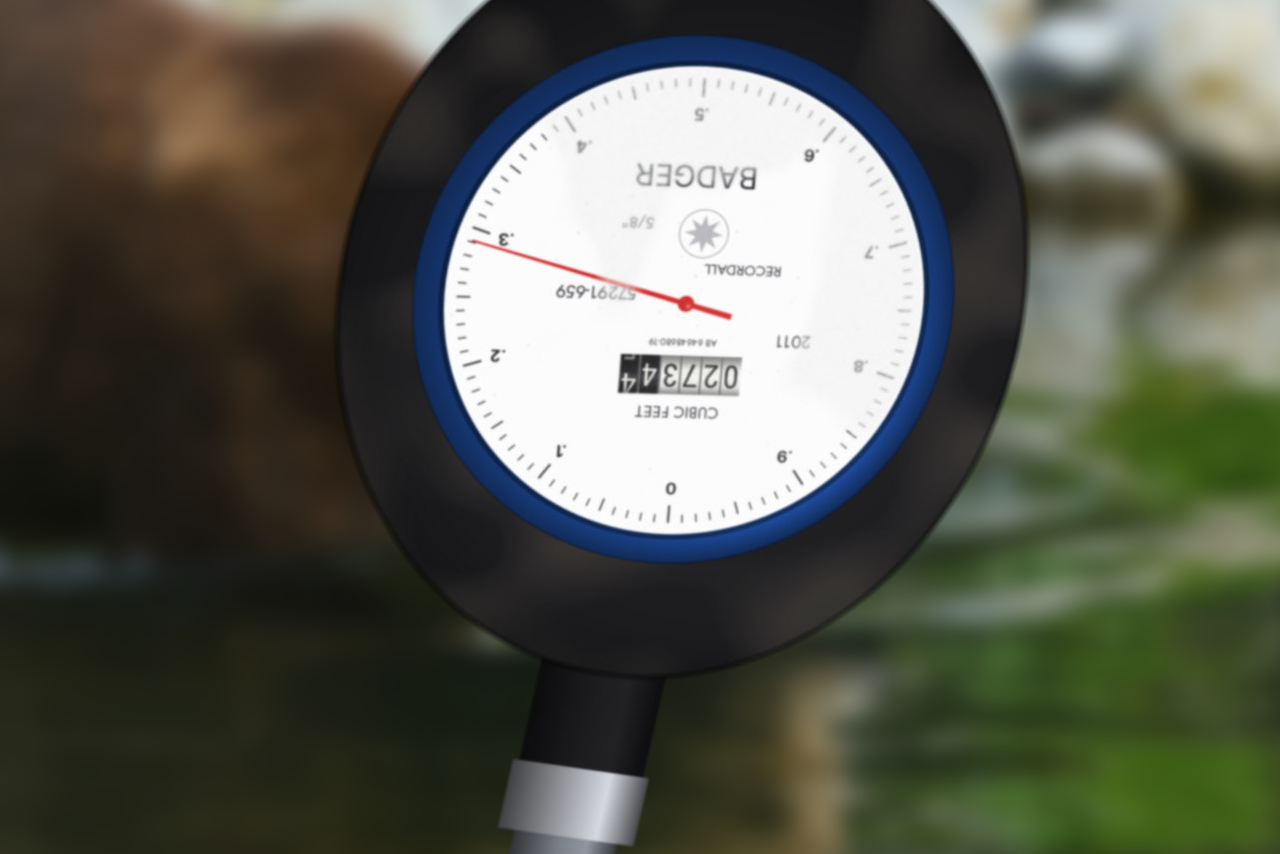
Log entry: 27344.29 (ft³)
